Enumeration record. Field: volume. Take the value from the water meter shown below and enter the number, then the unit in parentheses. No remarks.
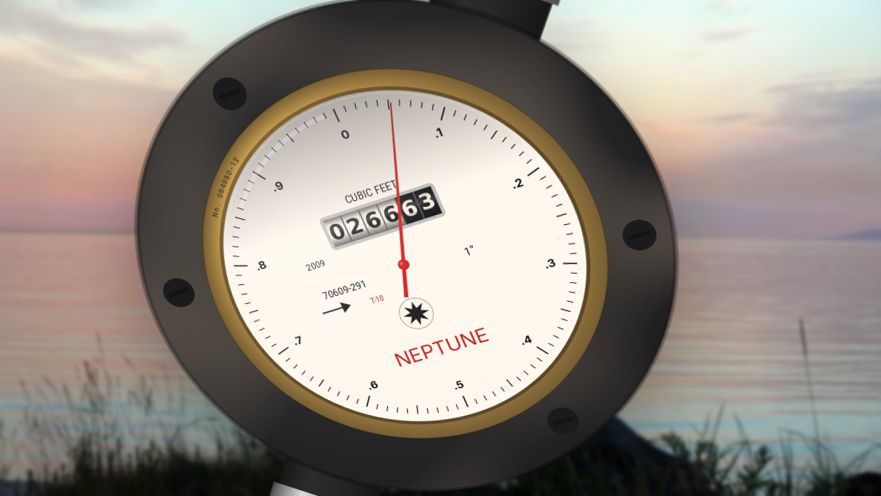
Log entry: 26663.05 (ft³)
